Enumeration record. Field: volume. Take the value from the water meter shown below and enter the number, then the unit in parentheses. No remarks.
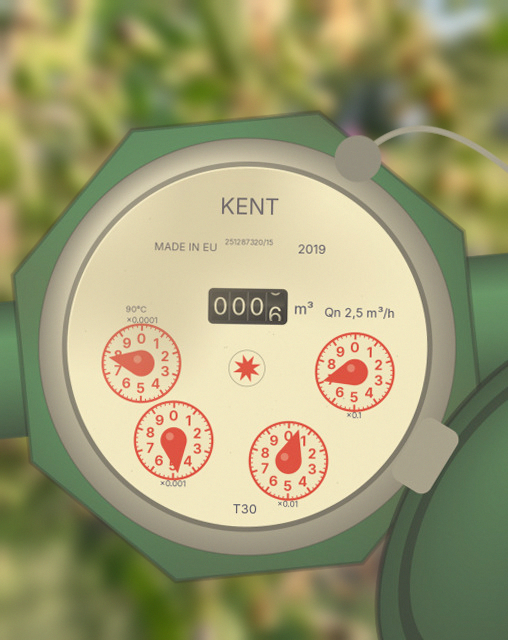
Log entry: 5.7047 (m³)
